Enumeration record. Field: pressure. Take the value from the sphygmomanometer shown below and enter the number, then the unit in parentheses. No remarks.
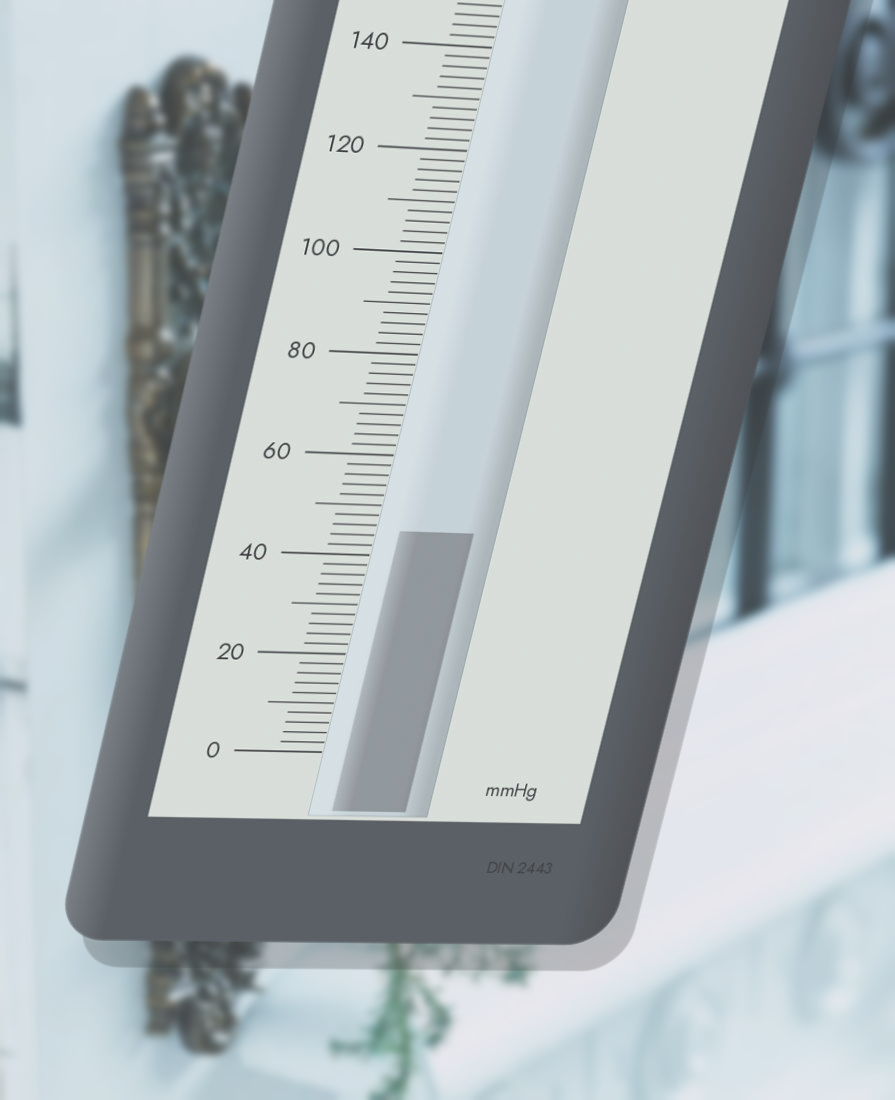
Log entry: 45 (mmHg)
